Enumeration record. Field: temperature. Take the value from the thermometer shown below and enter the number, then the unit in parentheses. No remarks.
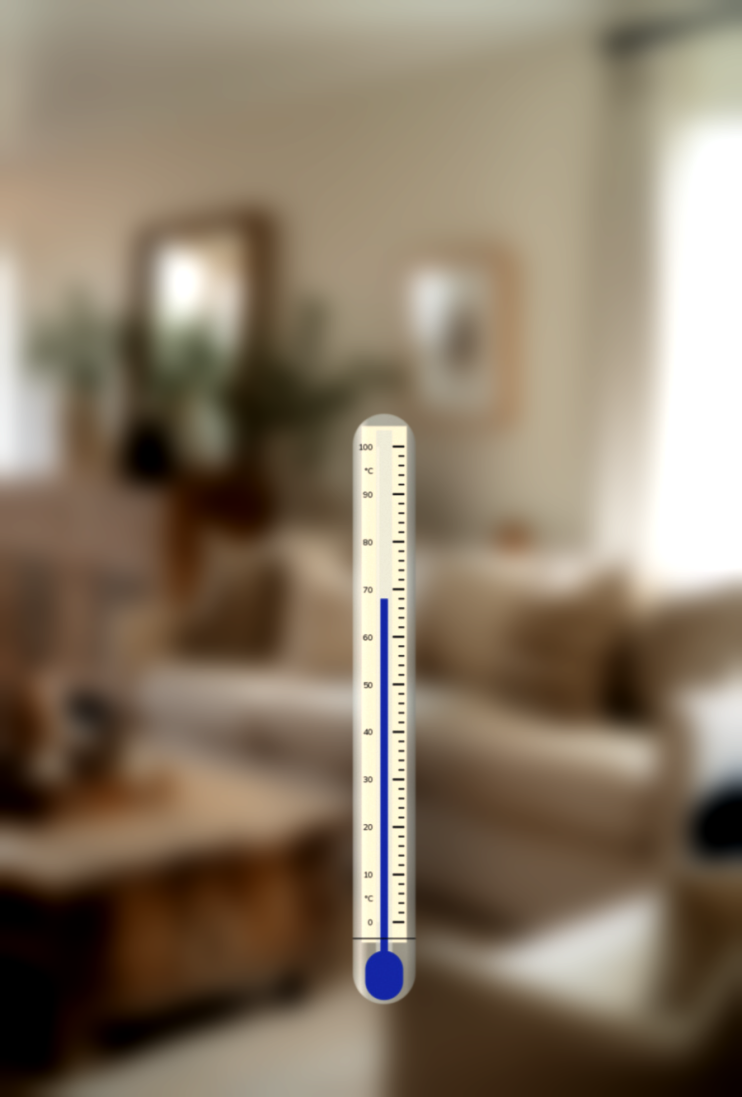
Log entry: 68 (°C)
